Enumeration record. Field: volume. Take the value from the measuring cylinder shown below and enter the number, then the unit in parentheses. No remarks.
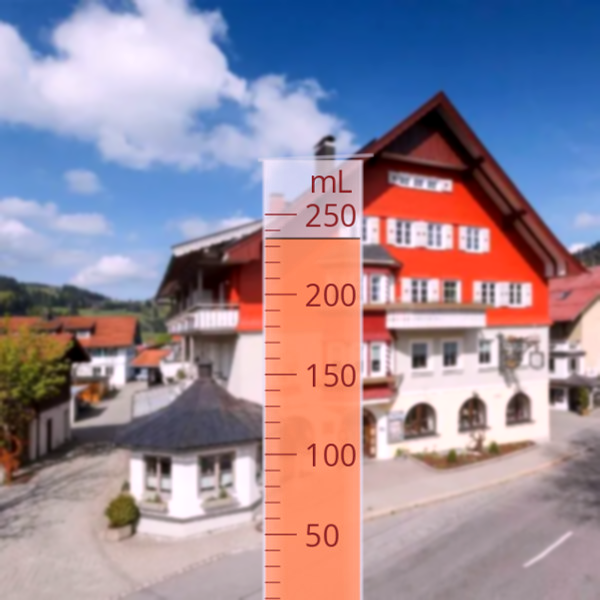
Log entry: 235 (mL)
